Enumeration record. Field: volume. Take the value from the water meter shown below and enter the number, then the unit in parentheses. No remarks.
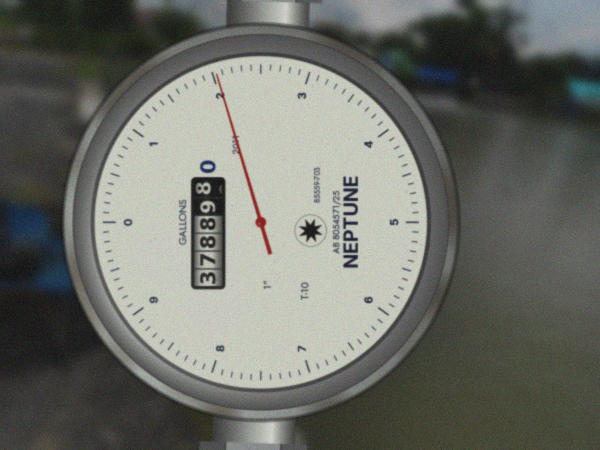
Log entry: 3788982.0 (gal)
